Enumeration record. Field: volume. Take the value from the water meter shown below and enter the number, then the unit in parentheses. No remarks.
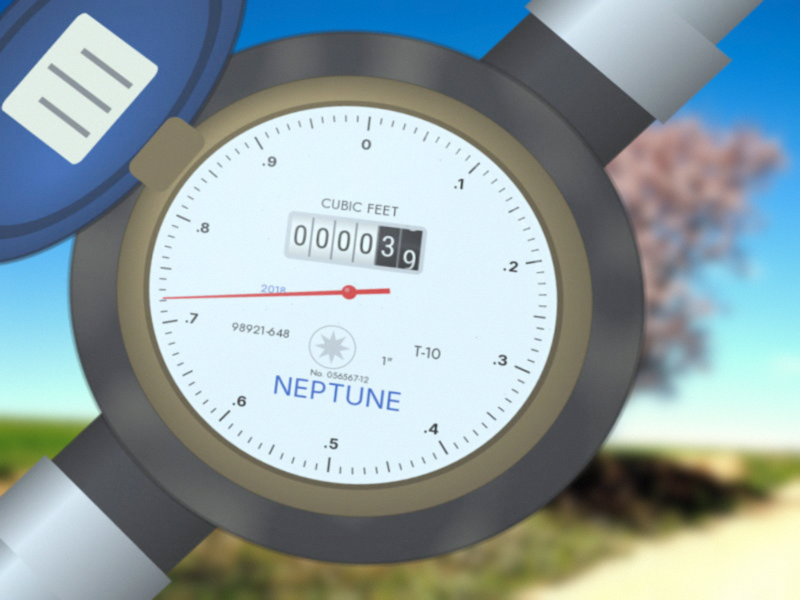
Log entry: 38.72 (ft³)
